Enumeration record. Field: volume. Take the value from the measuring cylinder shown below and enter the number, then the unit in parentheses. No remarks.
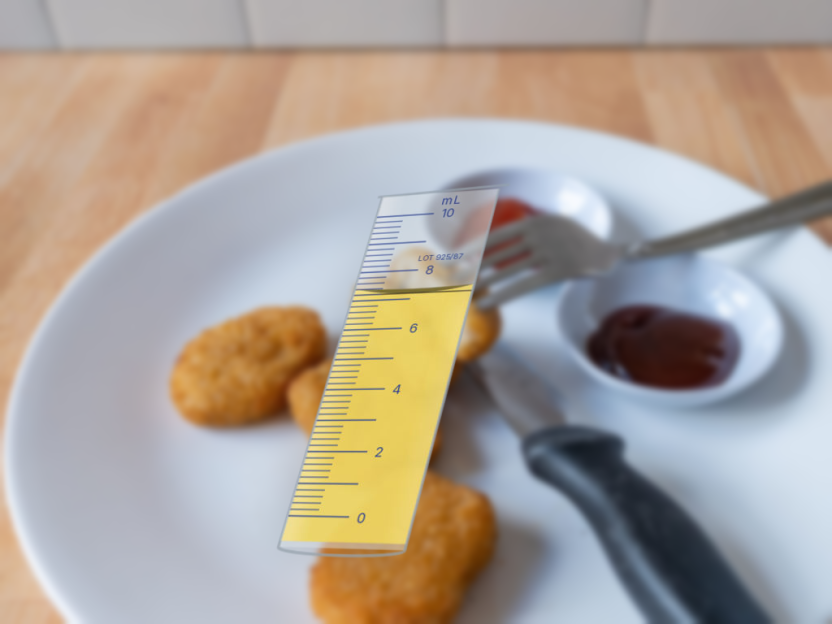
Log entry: 7.2 (mL)
